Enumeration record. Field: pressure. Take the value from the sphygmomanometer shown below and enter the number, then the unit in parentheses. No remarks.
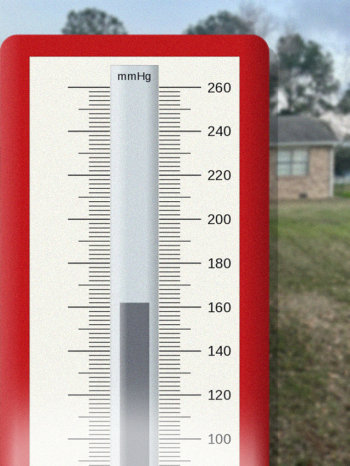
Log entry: 162 (mmHg)
